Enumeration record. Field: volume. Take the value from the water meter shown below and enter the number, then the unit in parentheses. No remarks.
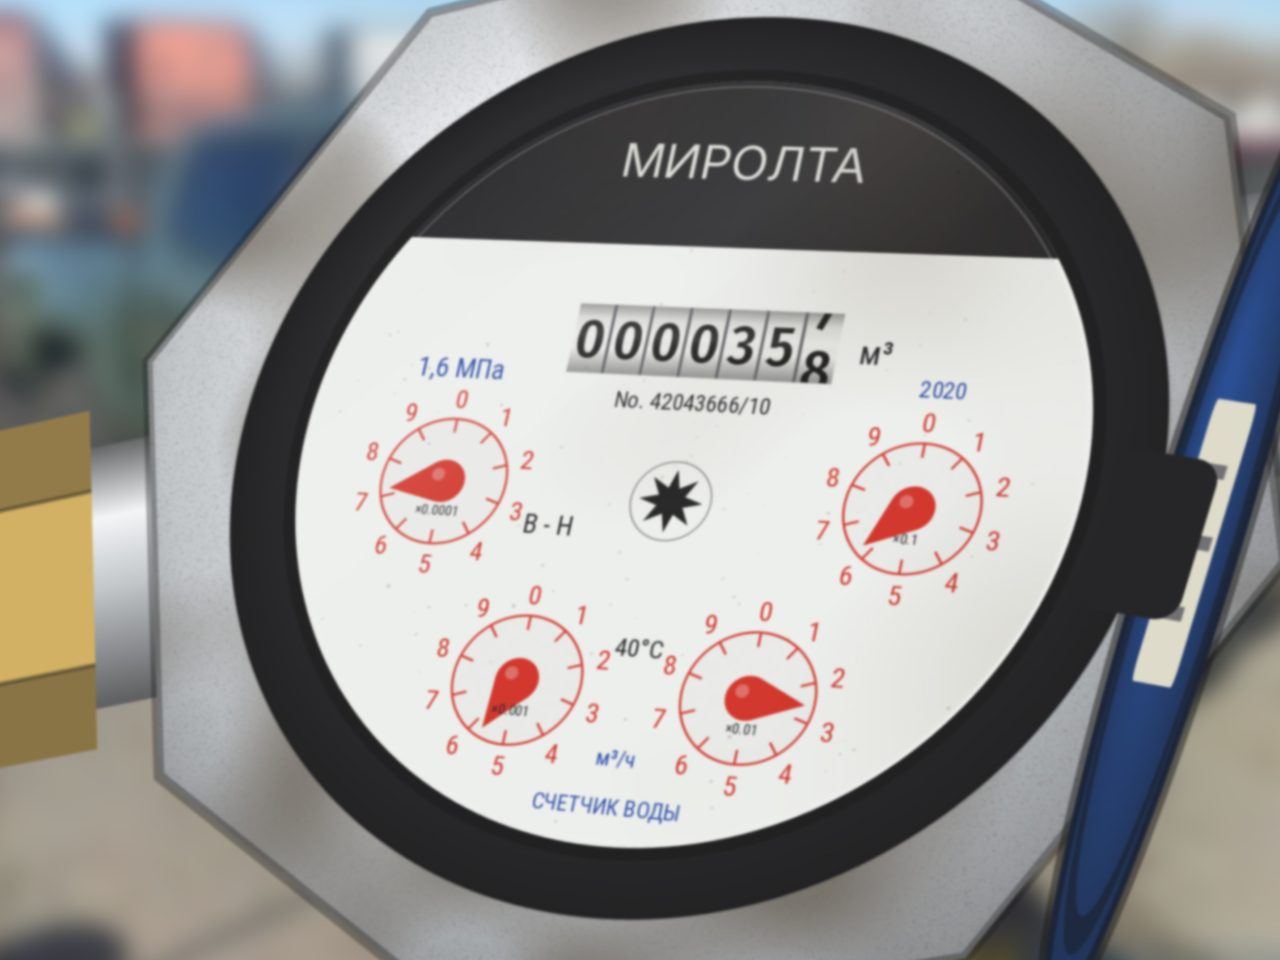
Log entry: 357.6257 (m³)
